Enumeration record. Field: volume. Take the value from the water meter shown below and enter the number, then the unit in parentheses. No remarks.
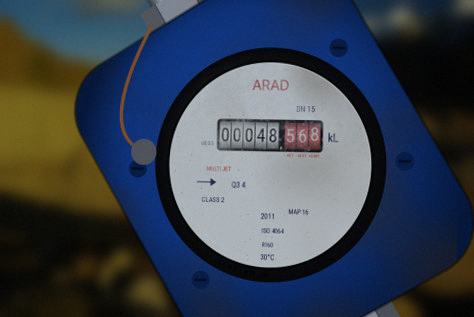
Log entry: 48.568 (kL)
